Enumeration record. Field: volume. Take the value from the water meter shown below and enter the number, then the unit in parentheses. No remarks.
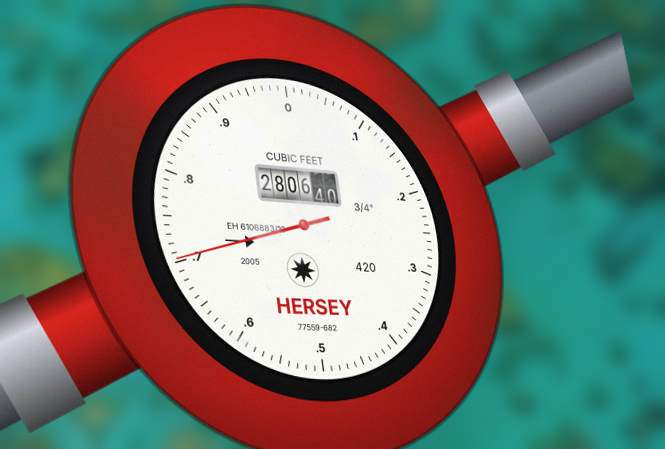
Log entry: 280639.70 (ft³)
